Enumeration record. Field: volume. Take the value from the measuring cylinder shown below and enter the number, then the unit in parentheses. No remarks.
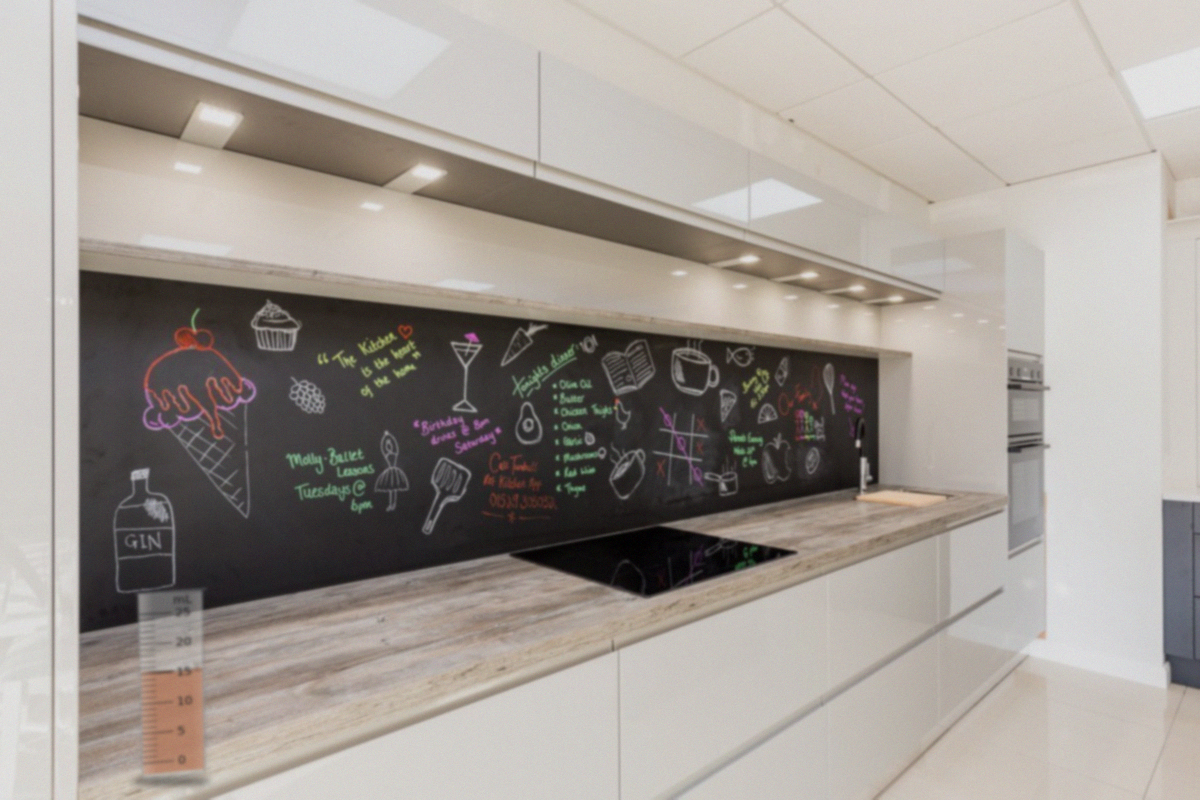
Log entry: 15 (mL)
